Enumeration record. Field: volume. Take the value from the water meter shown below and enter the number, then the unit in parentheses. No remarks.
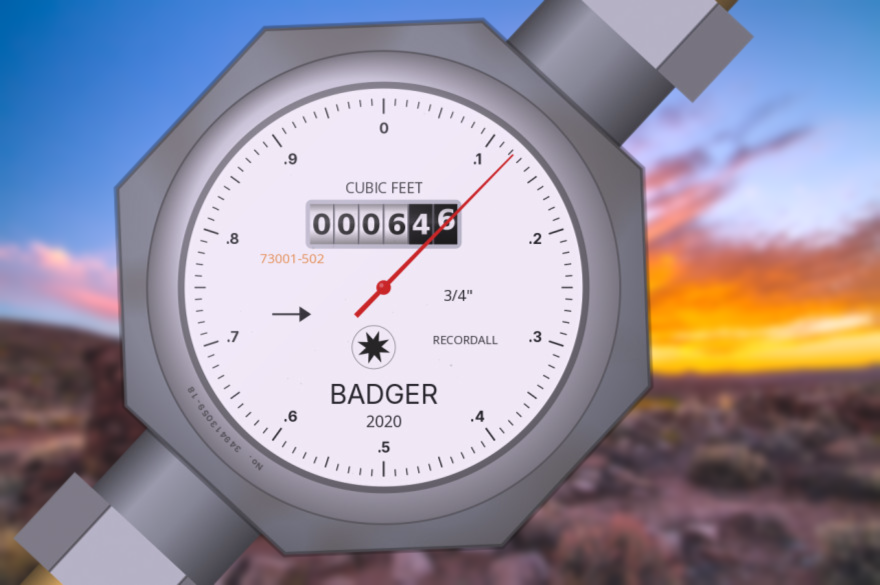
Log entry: 646.12 (ft³)
